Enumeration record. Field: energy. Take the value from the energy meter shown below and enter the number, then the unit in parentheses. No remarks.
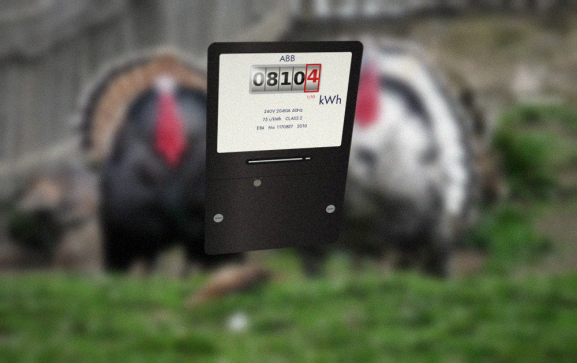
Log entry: 810.4 (kWh)
